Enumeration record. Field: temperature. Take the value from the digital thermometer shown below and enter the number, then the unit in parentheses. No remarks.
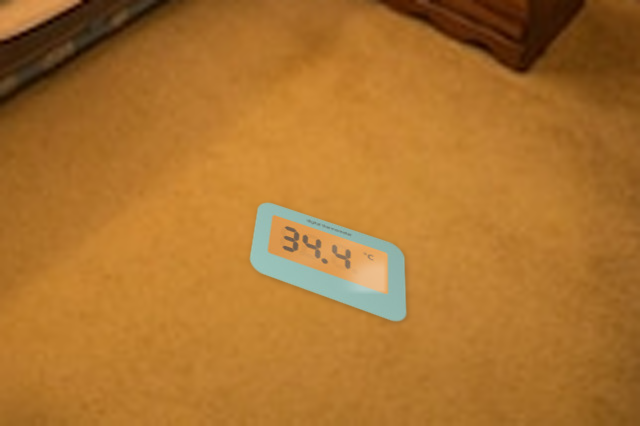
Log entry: 34.4 (°C)
